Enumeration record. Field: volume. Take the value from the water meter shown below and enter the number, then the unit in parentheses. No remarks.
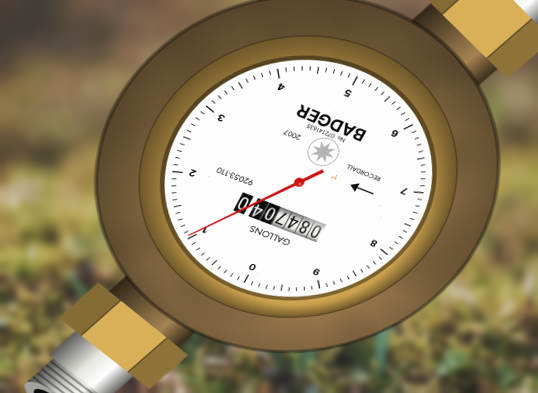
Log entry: 847041.0 (gal)
